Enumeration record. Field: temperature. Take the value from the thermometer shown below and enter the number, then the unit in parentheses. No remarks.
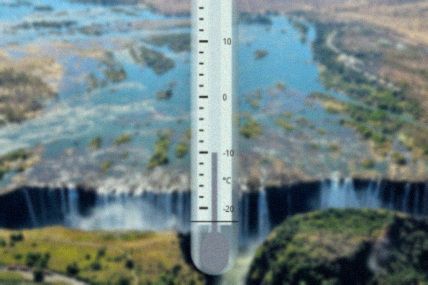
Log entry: -10 (°C)
